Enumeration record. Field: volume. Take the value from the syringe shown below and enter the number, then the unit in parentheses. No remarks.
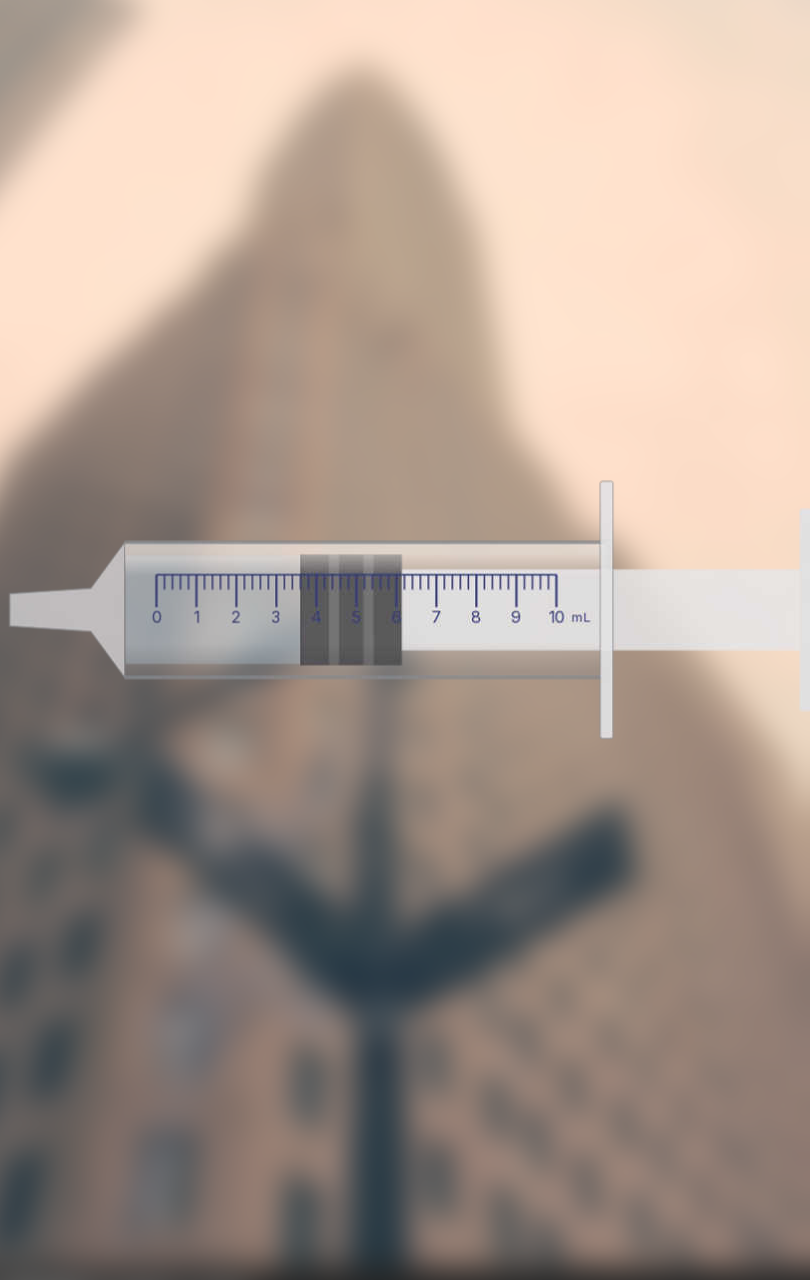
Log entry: 3.6 (mL)
